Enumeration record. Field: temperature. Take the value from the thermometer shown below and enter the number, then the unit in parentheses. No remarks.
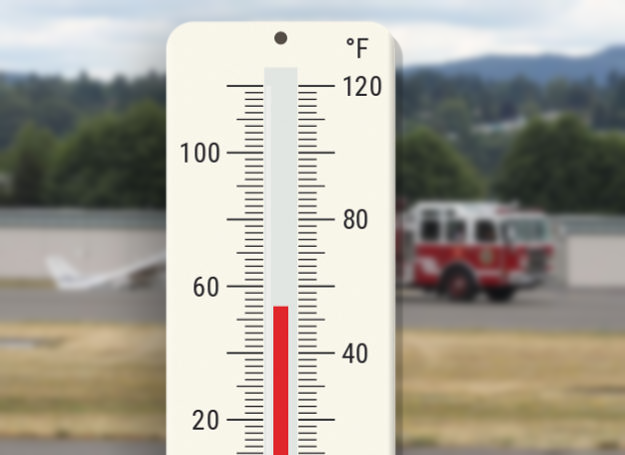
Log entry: 54 (°F)
